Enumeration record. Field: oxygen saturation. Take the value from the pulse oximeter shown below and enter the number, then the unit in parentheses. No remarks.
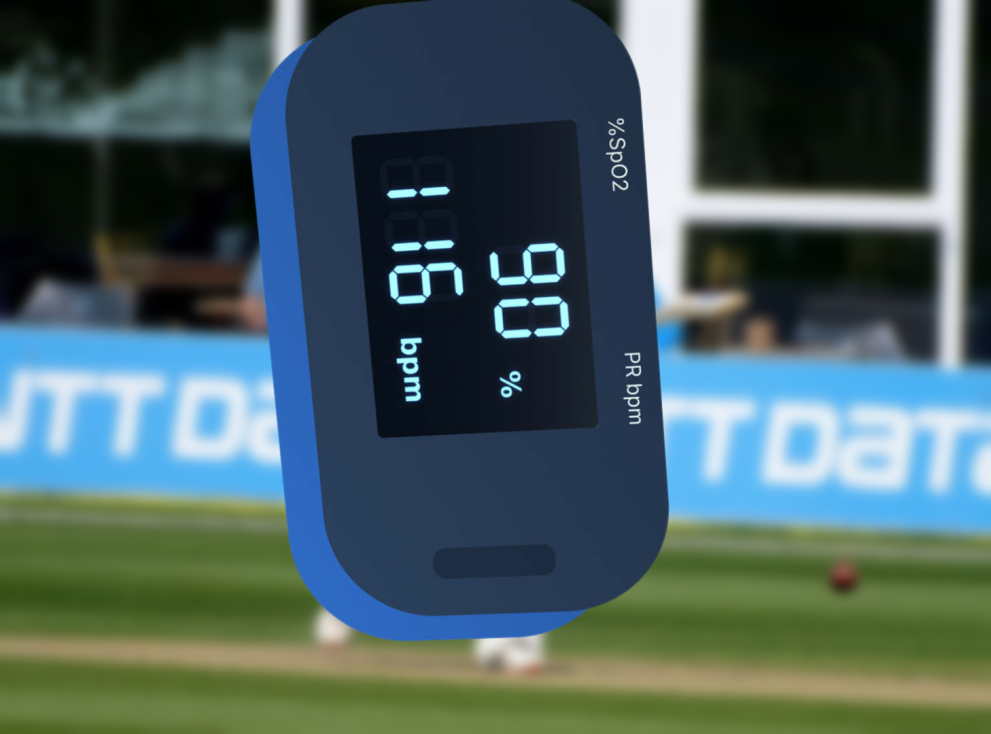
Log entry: 90 (%)
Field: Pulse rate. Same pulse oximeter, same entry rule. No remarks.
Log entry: 116 (bpm)
